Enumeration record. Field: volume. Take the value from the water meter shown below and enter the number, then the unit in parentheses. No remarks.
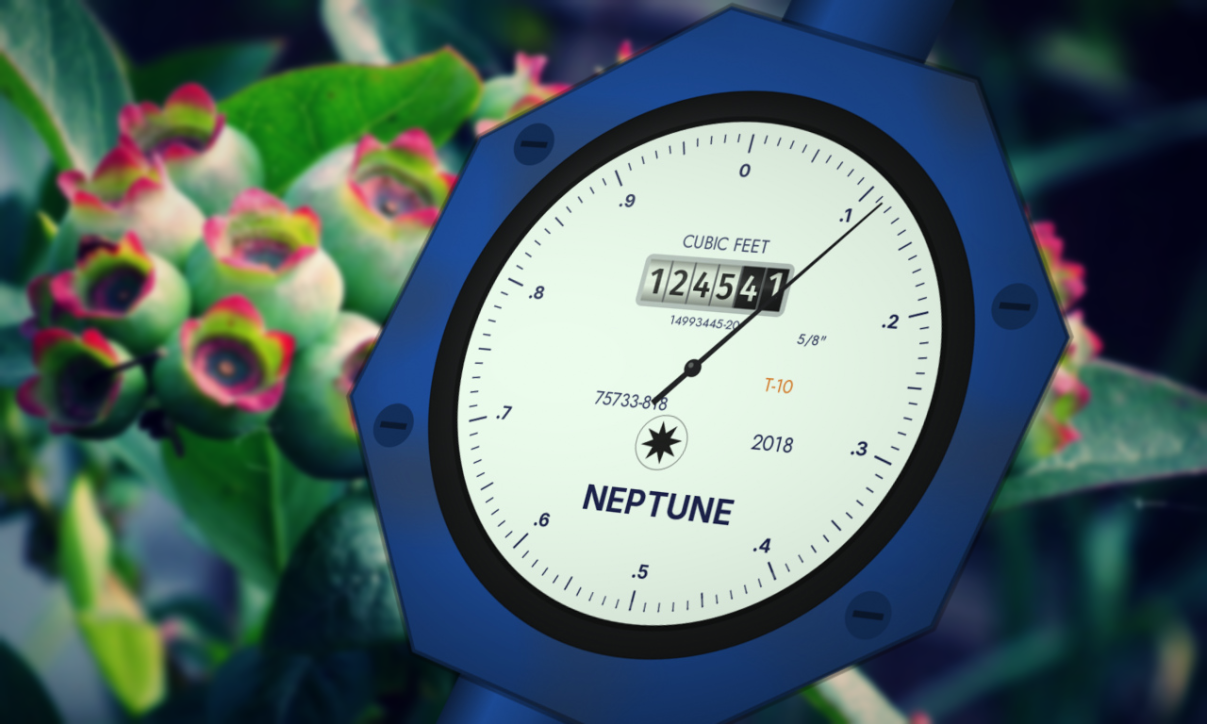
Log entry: 124541.11 (ft³)
